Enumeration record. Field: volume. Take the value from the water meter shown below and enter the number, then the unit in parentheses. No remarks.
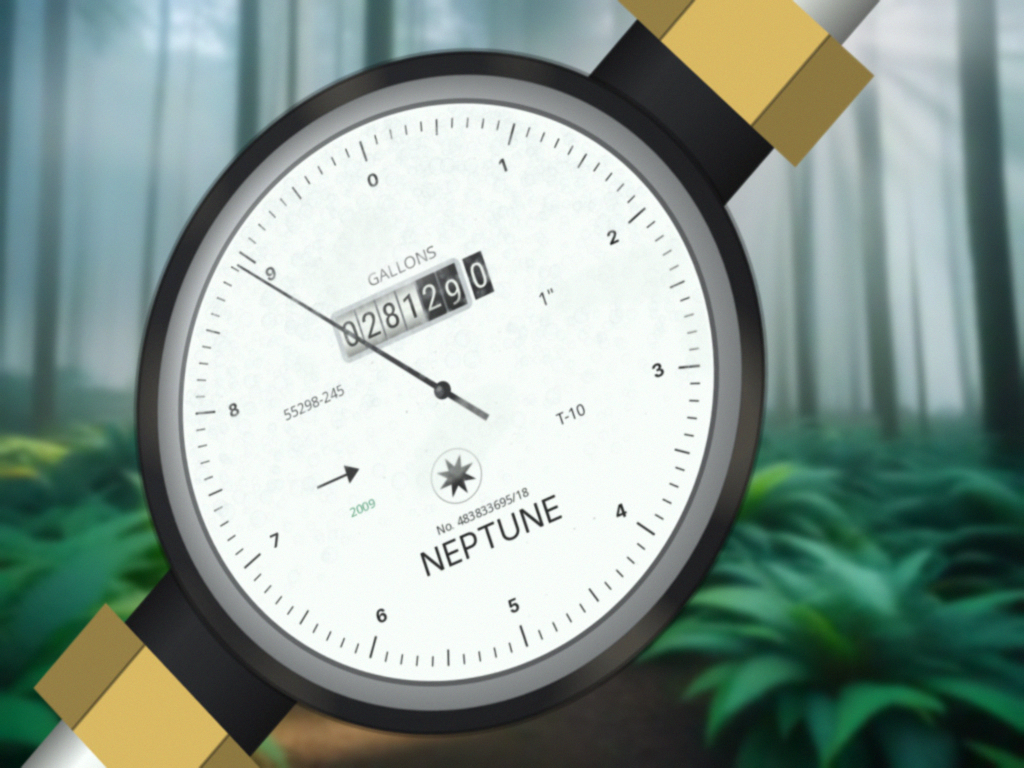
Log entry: 281288.9 (gal)
